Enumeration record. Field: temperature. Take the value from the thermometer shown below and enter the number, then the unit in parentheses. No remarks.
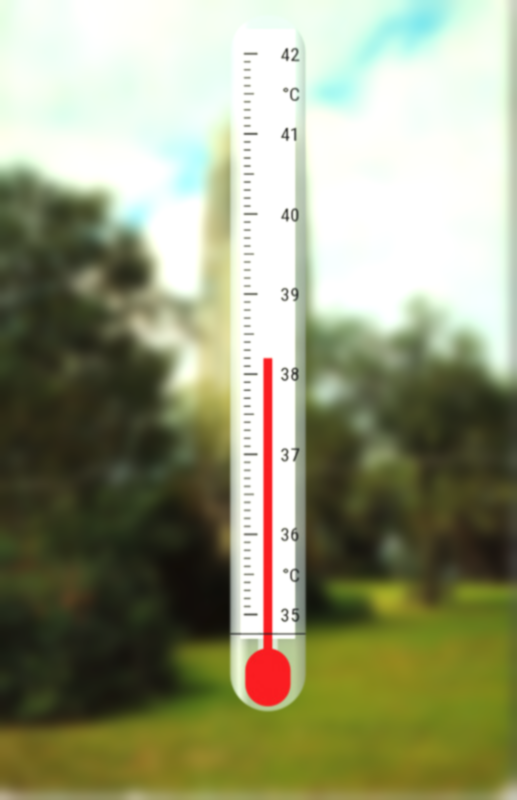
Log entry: 38.2 (°C)
